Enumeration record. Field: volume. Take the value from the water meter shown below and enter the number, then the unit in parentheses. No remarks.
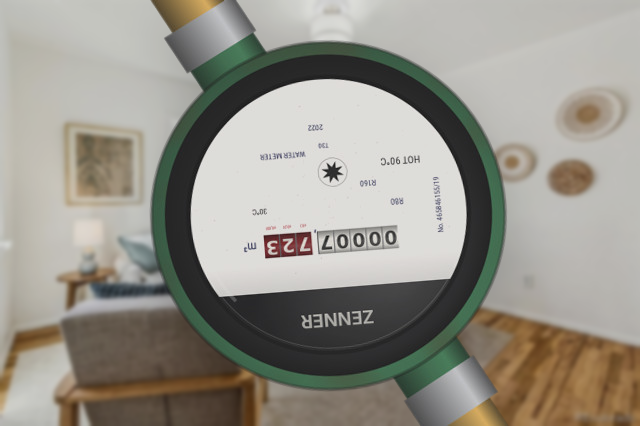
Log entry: 7.723 (m³)
